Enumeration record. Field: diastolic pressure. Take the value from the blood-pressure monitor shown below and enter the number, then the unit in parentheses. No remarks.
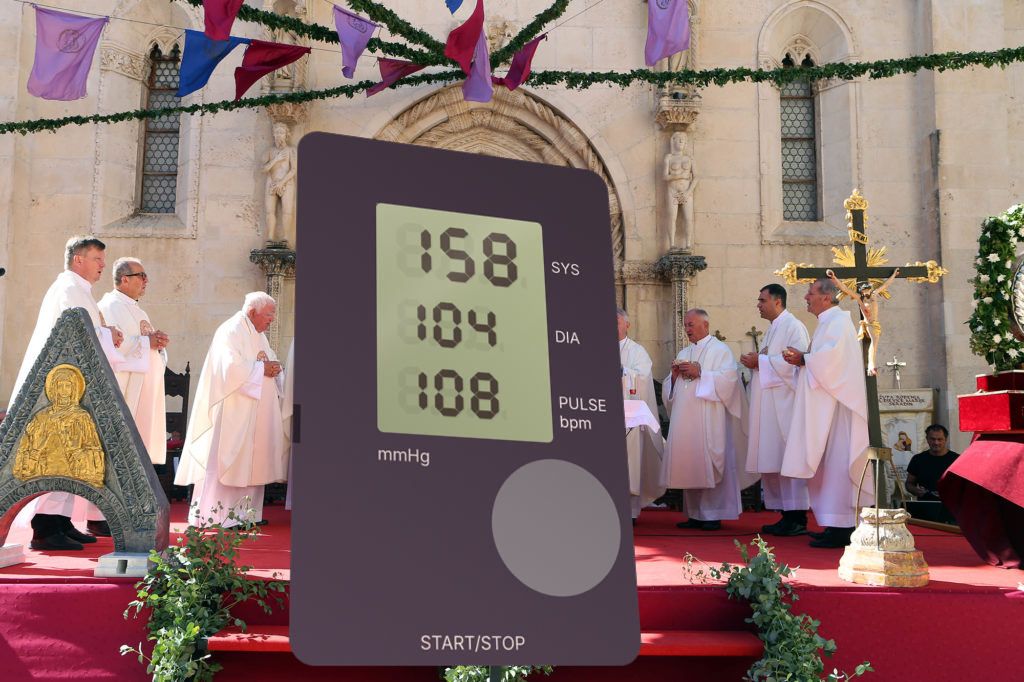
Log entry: 104 (mmHg)
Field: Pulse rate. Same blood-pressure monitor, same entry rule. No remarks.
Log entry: 108 (bpm)
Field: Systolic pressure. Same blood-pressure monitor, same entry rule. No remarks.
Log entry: 158 (mmHg)
